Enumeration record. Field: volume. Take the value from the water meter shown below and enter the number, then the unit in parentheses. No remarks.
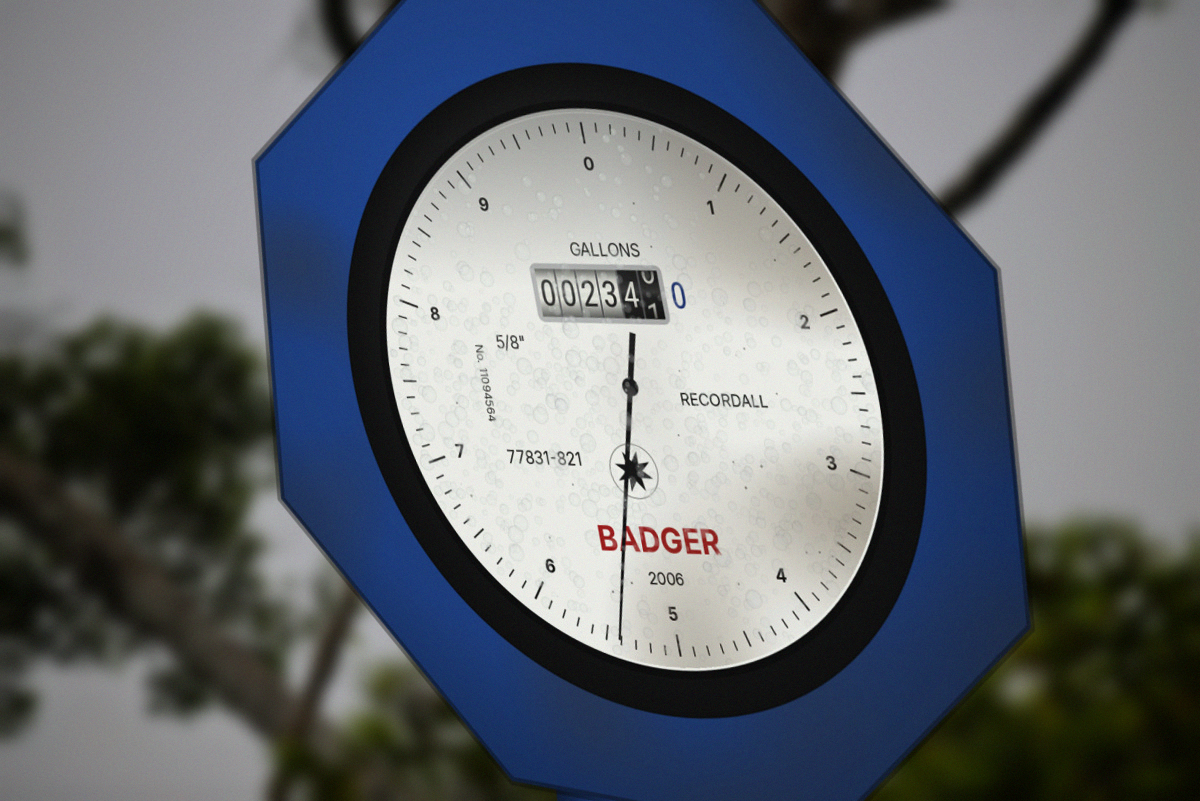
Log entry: 23405.4 (gal)
